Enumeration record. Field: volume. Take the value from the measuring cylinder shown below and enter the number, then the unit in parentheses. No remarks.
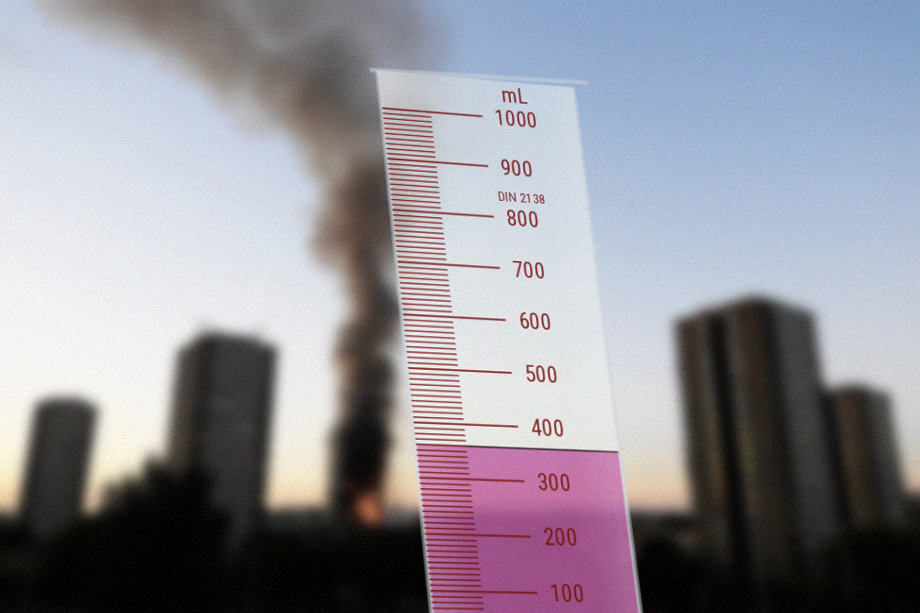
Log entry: 360 (mL)
